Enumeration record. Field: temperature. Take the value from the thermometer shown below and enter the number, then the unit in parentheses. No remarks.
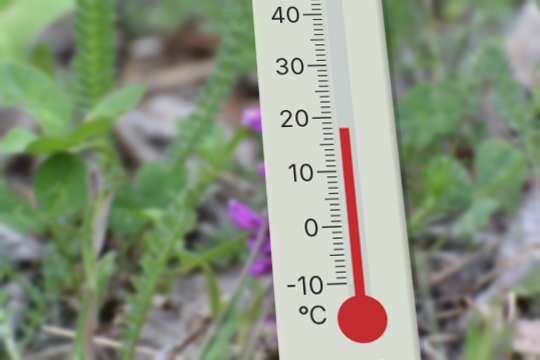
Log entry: 18 (°C)
